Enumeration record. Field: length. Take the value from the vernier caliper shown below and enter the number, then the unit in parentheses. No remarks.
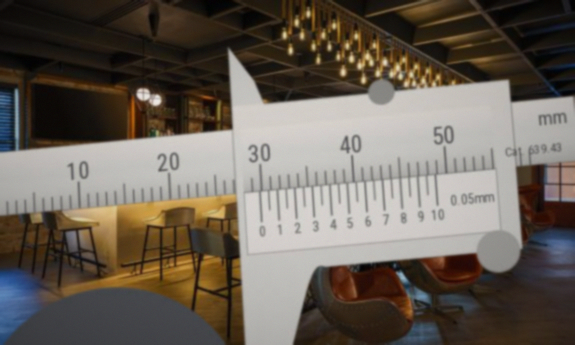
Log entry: 29.8 (mm)
